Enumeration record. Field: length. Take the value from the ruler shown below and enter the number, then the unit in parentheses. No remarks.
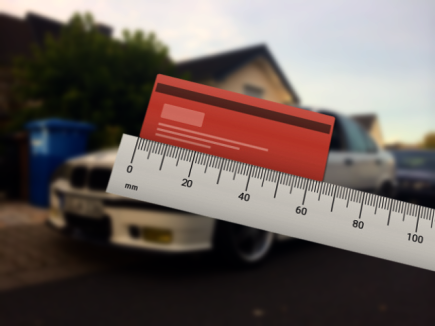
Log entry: 65 (mm)
